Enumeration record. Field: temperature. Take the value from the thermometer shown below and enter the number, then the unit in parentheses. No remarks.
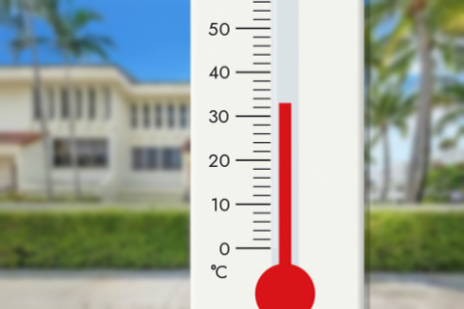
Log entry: 33 (°C)
